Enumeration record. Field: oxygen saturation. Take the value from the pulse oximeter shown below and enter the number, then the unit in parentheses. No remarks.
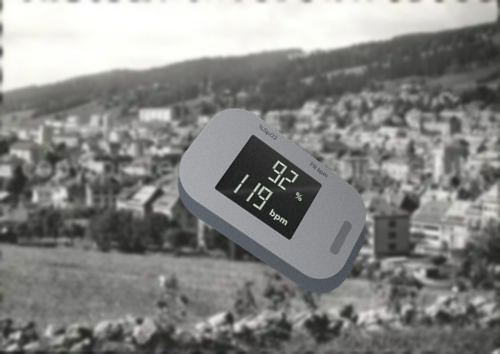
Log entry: 92 (%)
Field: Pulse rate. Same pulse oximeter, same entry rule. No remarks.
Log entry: 119 (bpm)
